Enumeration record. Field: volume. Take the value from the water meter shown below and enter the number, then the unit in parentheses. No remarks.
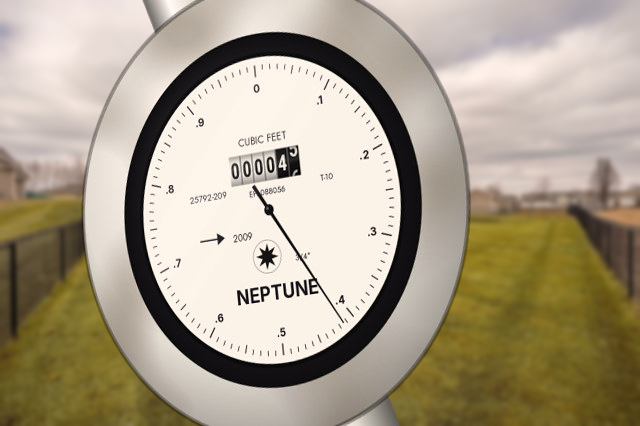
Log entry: 45.41 (ft³)
